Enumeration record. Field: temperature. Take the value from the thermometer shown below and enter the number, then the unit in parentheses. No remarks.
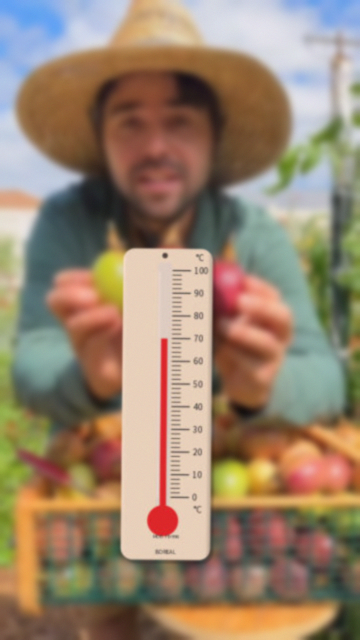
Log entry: 70 (°C)
